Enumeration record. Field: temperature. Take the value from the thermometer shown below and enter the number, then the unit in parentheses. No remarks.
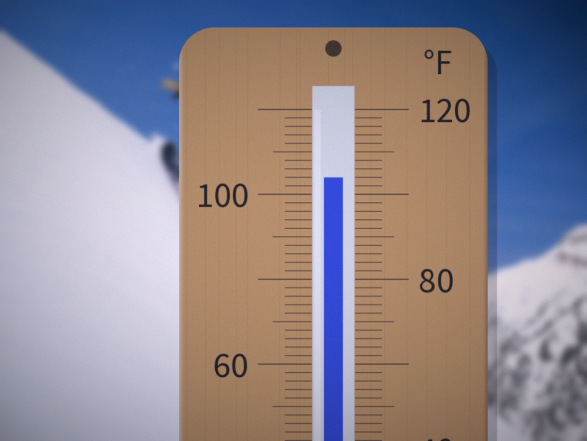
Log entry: 104 (°F)
